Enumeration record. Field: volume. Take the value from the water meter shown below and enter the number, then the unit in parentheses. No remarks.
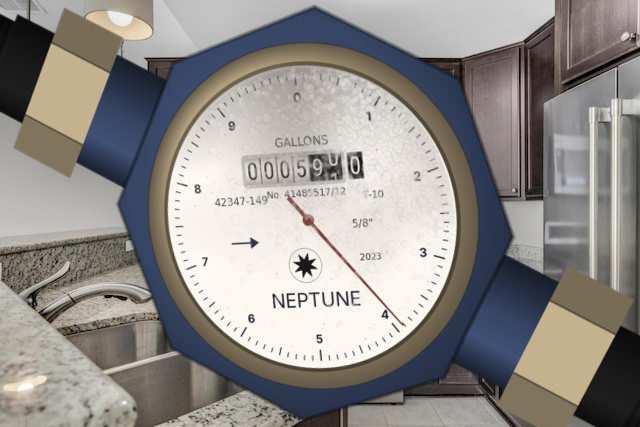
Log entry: 5903.9 (gal)
